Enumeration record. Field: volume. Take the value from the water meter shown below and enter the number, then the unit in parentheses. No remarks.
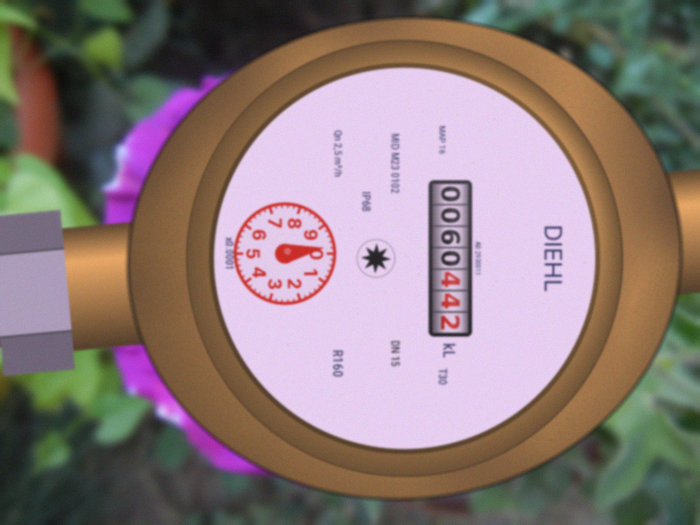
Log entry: 60.4419 (kL)
